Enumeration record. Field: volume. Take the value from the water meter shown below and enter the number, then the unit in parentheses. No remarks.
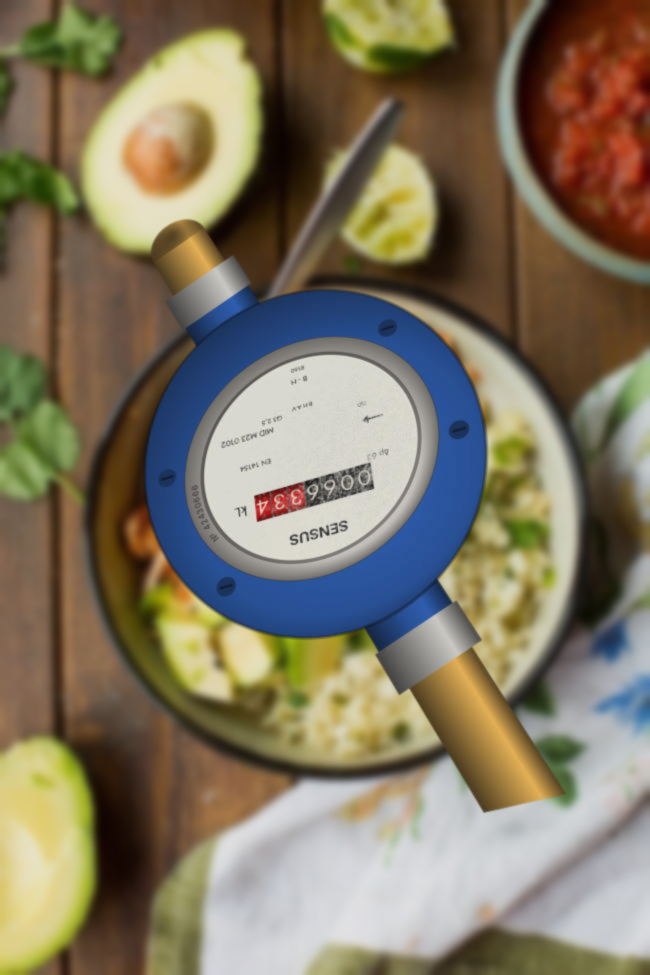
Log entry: 66.334 (kL)
